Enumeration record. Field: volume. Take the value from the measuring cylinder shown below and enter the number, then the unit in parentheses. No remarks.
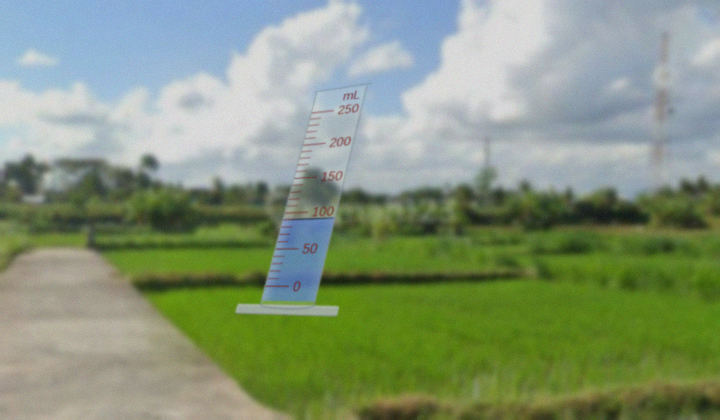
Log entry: 90 (mL)
